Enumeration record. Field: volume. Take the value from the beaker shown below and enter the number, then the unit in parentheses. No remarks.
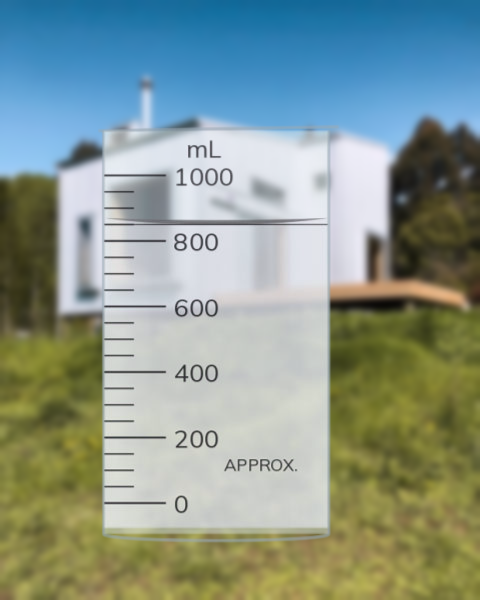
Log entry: 850 (mL)
